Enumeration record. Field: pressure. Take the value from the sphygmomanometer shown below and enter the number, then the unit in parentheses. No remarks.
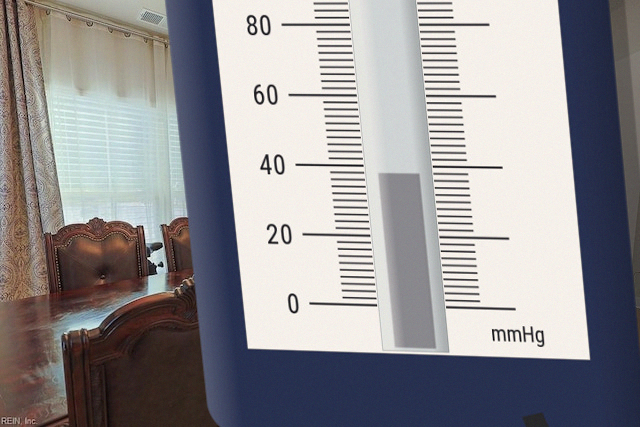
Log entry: 38 (mmHg)
